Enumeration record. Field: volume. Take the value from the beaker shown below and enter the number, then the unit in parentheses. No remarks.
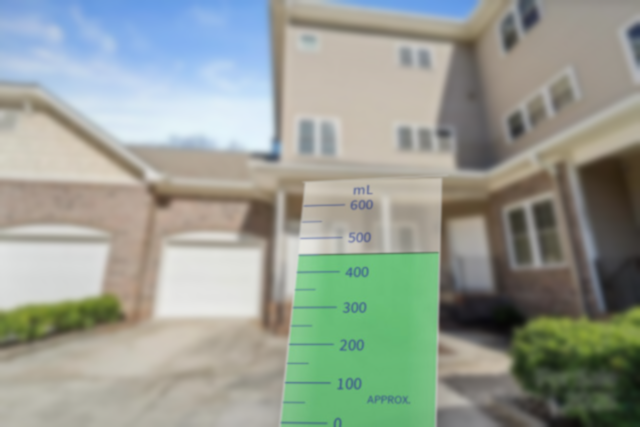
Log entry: 450 (mL)
